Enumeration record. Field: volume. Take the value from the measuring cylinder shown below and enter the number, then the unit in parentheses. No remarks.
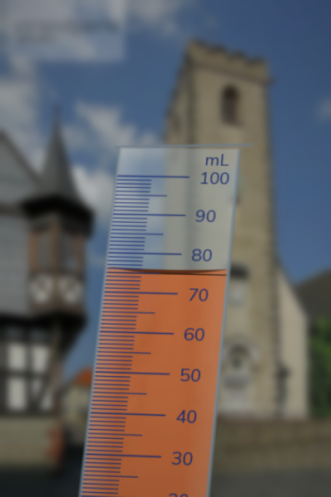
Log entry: 75 (mL)
